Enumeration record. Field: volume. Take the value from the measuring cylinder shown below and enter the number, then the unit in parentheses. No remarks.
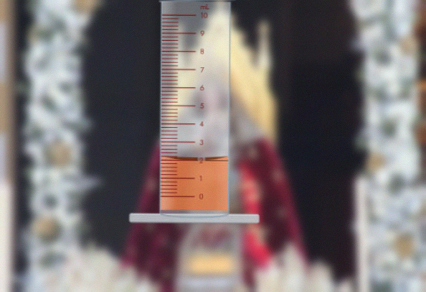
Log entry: 2 (mL)
